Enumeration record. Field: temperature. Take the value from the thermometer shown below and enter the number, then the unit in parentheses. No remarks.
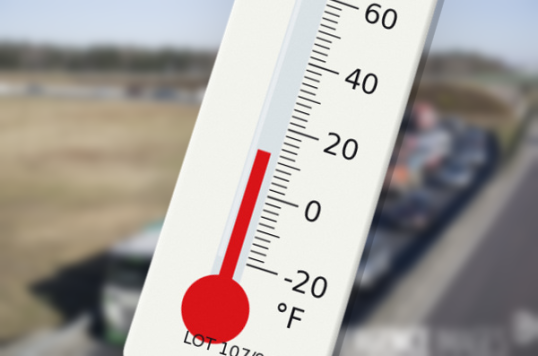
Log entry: 12 (°F)
